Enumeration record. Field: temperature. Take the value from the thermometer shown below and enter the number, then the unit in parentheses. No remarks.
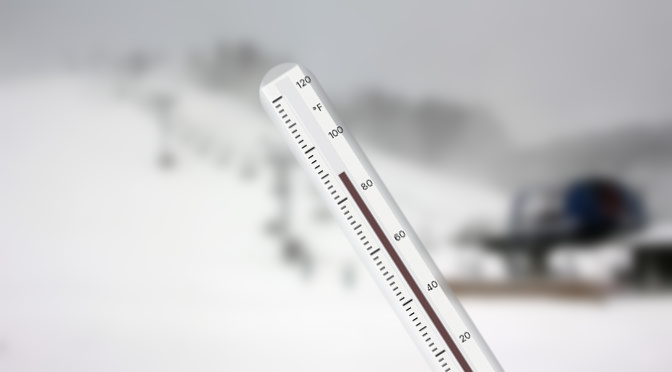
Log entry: 88 (°F)
